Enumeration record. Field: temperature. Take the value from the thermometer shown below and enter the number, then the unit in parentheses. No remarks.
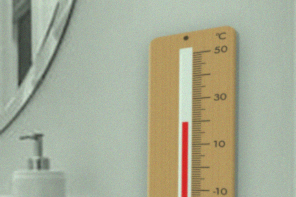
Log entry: 20 (°C)
